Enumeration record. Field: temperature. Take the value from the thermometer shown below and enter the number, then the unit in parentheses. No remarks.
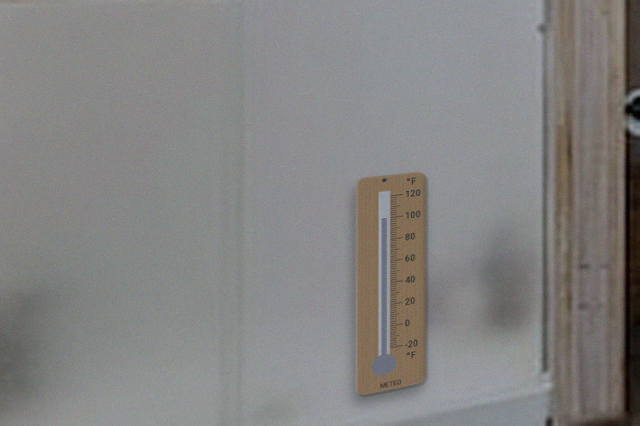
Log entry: 100 (°F)
